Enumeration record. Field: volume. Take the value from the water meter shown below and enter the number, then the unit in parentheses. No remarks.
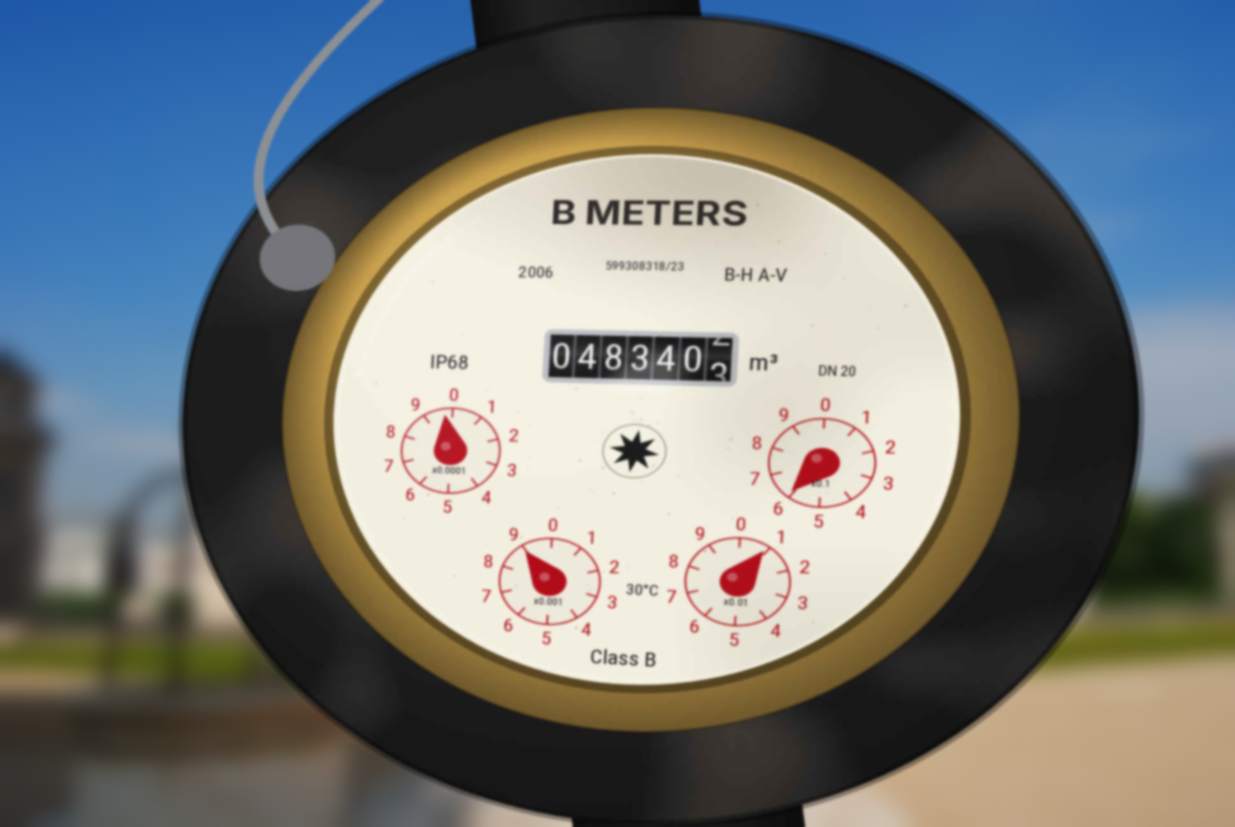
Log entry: 483402.6089 (m³)
